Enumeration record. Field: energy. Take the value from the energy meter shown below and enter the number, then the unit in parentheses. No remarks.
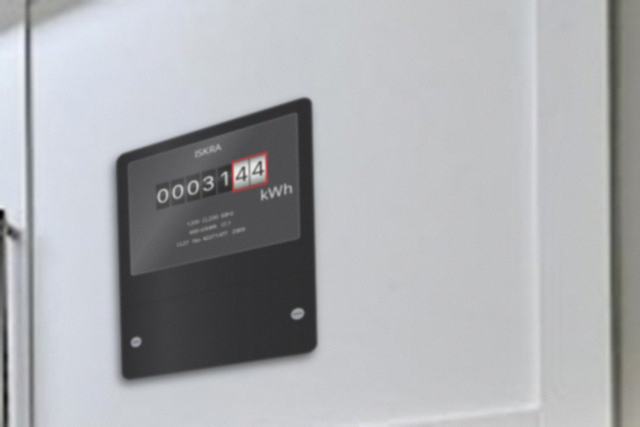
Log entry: 31.44 (kWh)
